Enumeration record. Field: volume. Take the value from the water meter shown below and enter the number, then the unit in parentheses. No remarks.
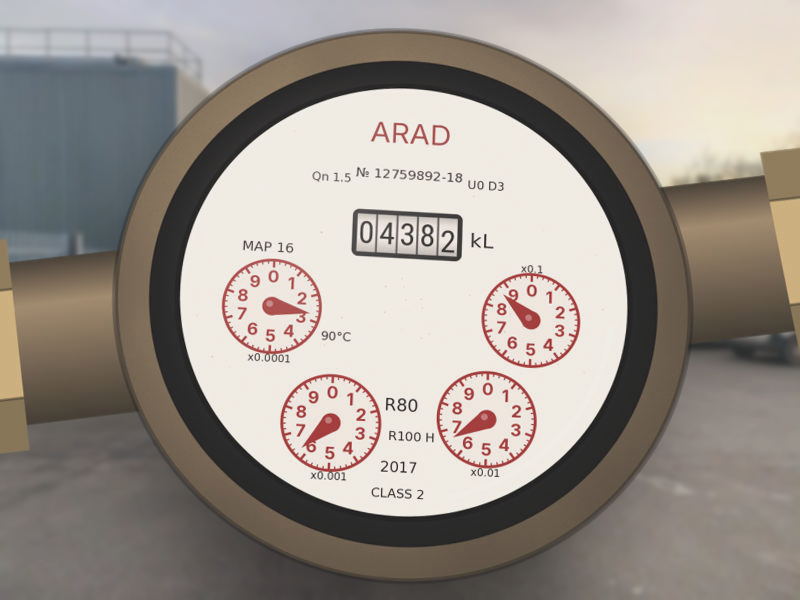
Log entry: 4381.8662 (kL)
